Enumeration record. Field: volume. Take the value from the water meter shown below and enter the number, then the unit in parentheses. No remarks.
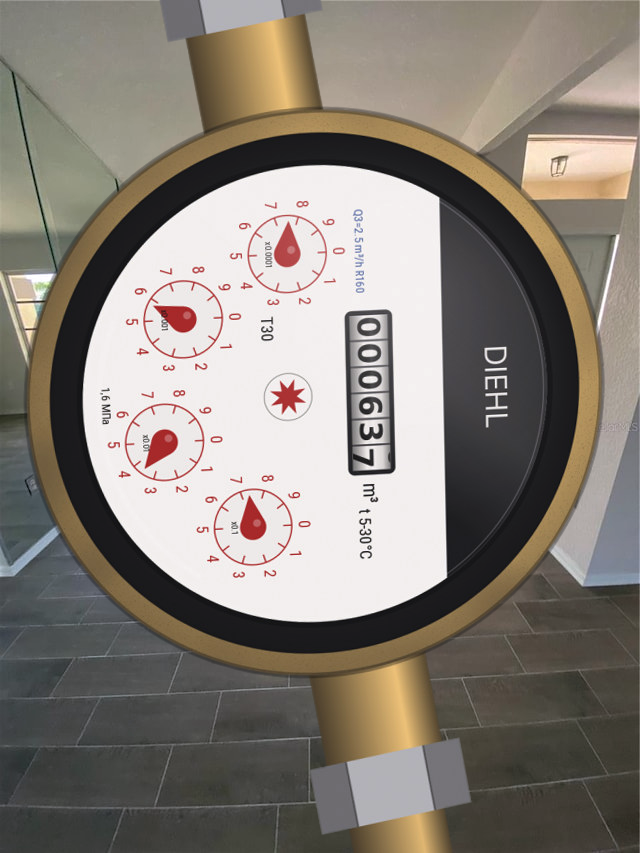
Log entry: 636.7357 (m³)
